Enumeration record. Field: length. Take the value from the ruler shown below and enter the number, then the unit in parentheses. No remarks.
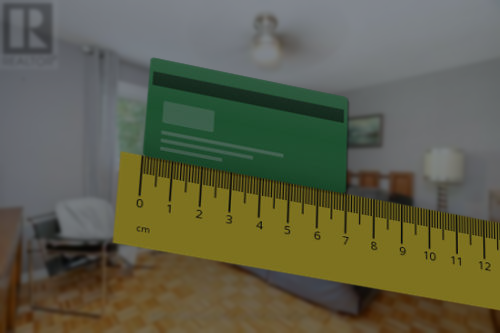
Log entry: 7 (cm)
